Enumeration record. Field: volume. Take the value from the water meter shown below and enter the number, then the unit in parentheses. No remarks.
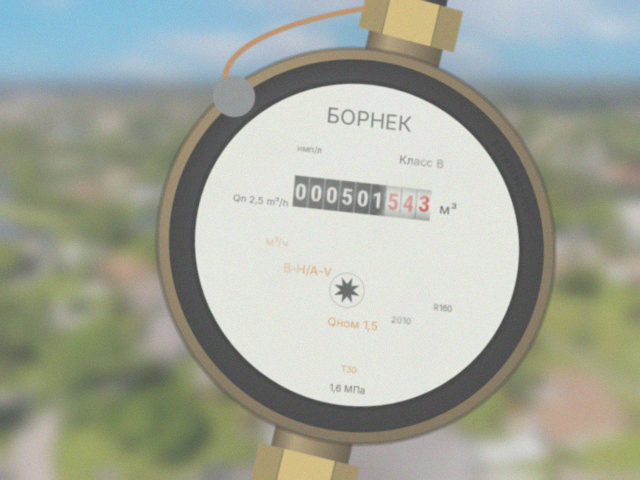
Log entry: 501.543 (m³)
